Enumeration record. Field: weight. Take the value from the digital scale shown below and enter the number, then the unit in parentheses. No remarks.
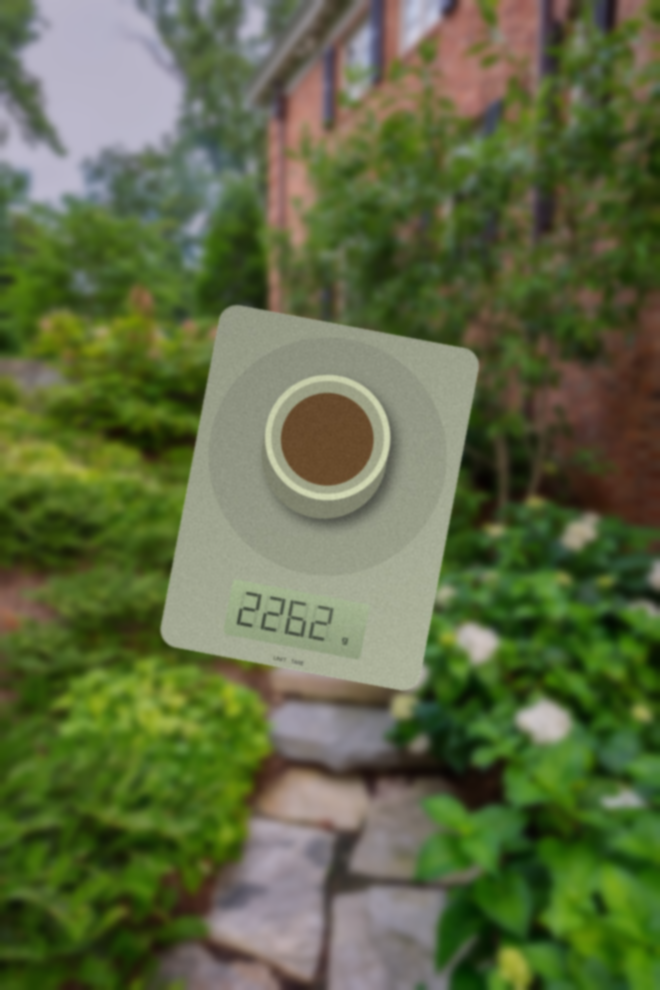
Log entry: 2262 (g)
